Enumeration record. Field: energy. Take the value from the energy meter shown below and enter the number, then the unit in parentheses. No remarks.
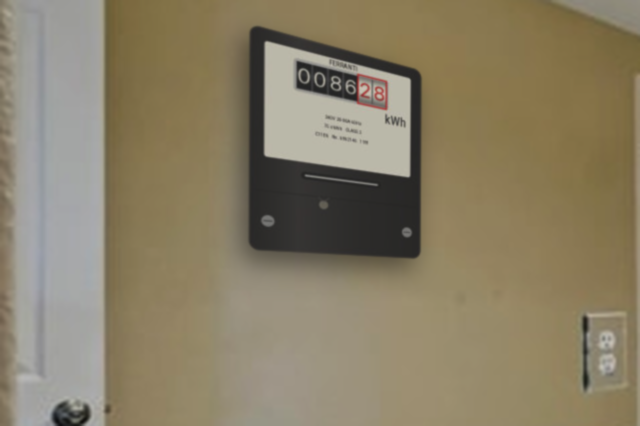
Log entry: 86.28 (kWh)
